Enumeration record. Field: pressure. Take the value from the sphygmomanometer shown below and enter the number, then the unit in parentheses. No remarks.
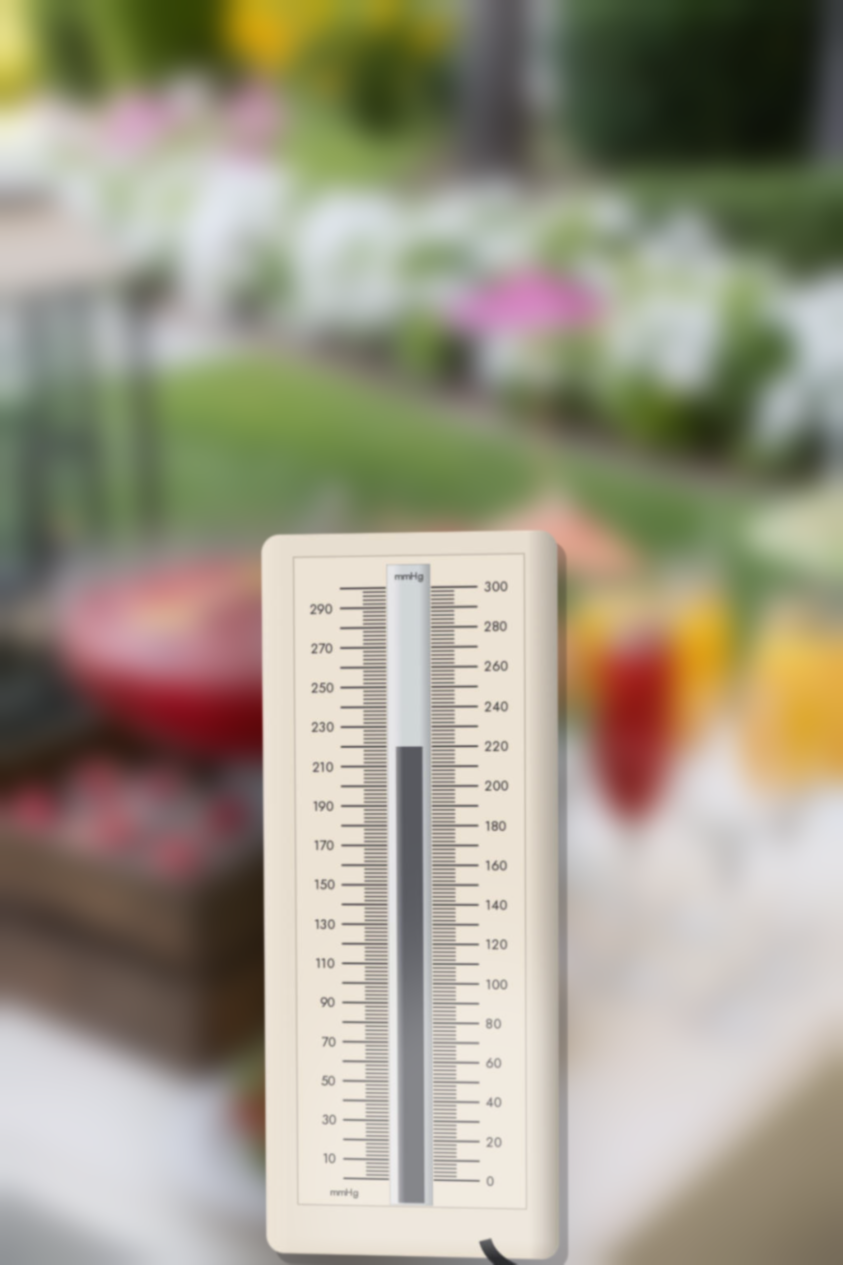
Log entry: 220 (mmHg)
